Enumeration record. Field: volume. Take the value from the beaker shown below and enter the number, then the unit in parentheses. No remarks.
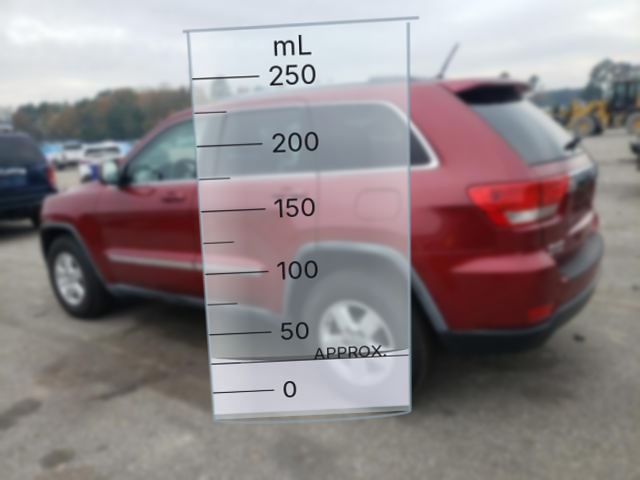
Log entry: 25 (mL)
